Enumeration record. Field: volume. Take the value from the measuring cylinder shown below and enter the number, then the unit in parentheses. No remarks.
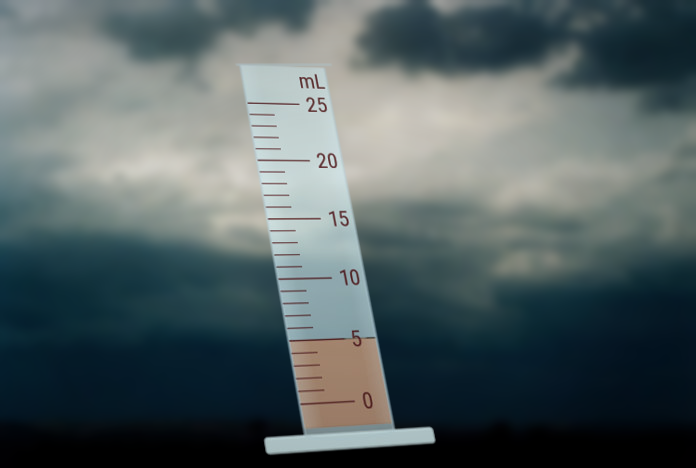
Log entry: 5 (mL)
